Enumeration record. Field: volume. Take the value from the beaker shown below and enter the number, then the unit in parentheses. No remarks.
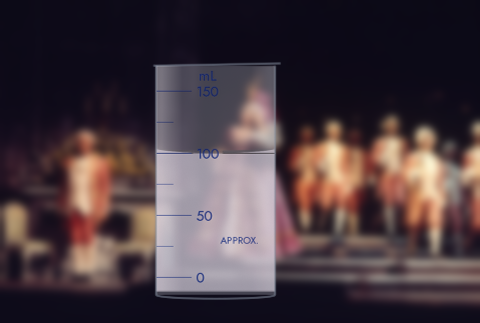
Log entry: 100 (mL)
